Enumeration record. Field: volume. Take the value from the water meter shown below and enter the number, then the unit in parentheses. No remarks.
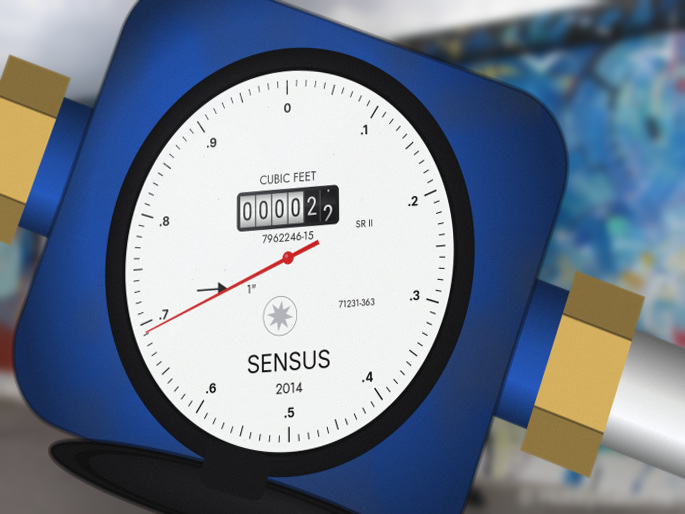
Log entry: 21.69 (ft³)
